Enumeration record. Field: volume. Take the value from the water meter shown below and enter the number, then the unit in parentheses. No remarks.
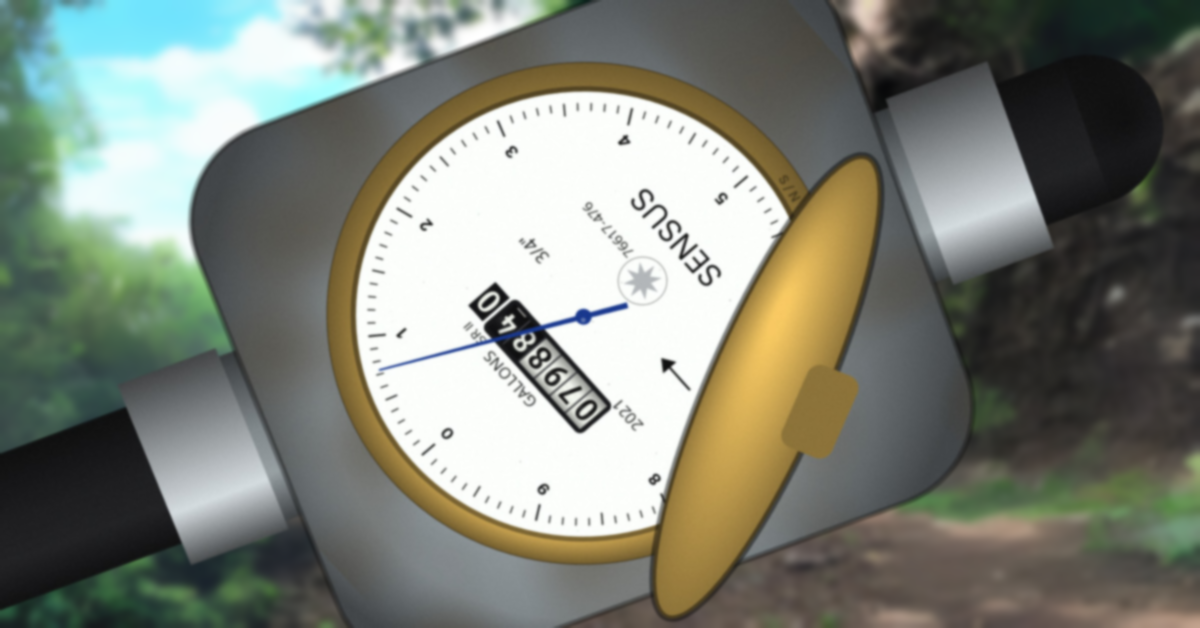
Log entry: 798840.7 (gal)
